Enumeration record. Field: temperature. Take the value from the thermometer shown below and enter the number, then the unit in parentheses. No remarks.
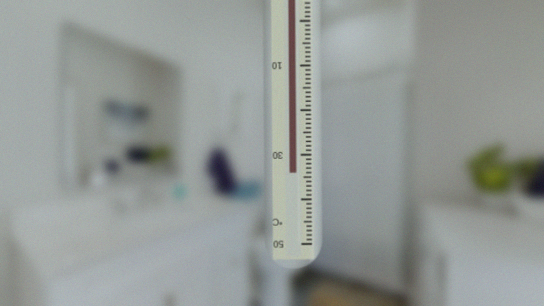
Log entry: 34 (°C)
